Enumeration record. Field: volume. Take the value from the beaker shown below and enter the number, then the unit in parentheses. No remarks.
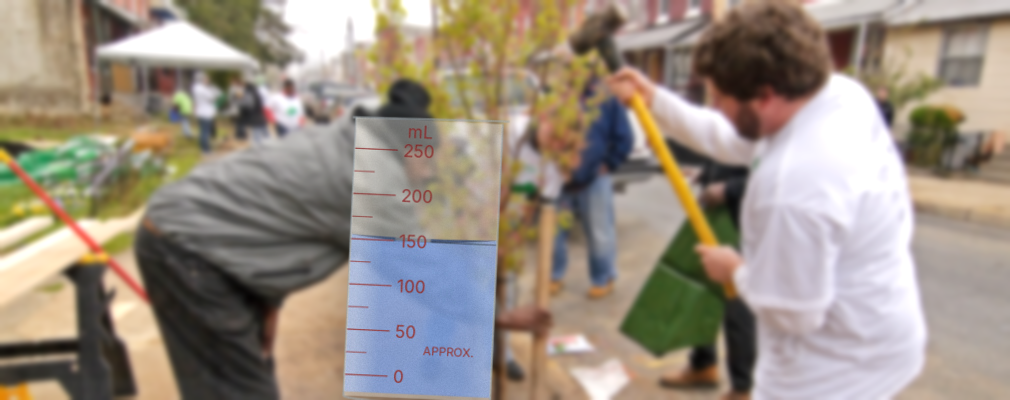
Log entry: 150 (mL)
